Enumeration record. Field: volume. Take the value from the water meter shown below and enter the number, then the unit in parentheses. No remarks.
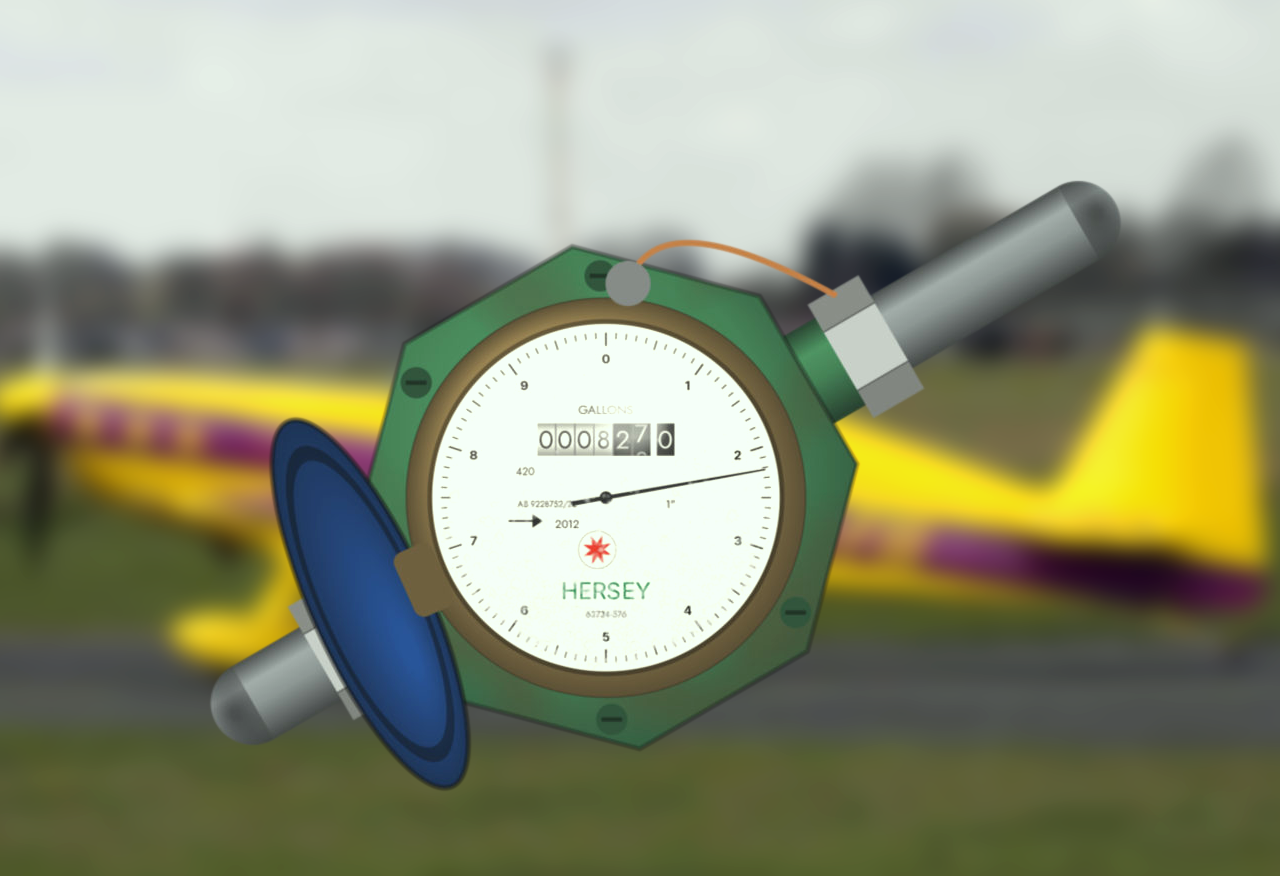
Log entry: 8272.2 (gal)
